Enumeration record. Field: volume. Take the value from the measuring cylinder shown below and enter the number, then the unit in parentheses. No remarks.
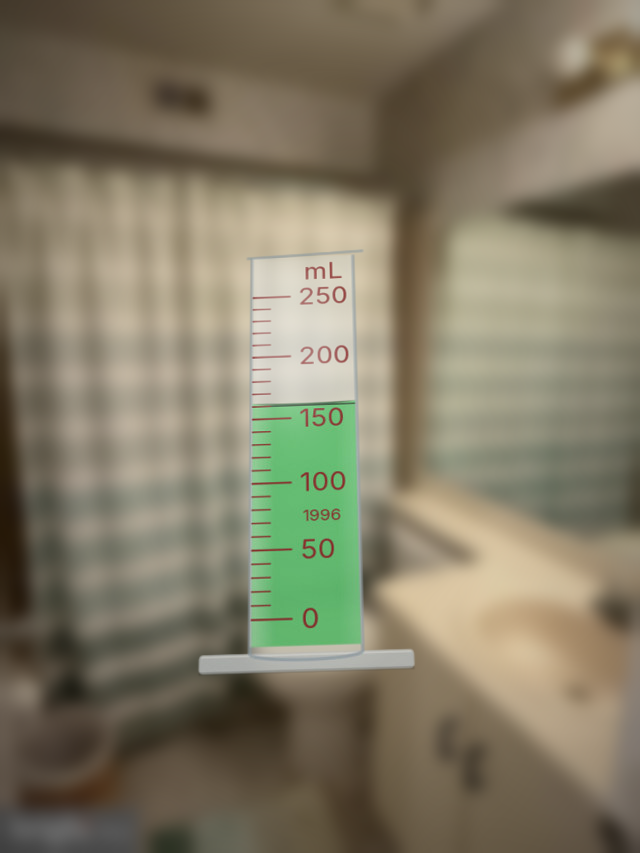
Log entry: 160 (mL)
